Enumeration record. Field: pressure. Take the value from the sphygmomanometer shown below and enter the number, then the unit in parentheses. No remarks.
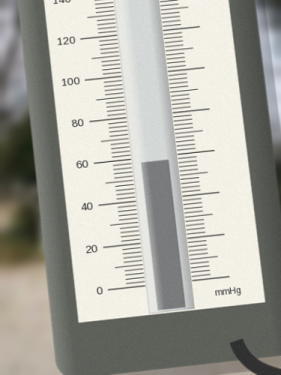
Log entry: 58 (mmHg)
